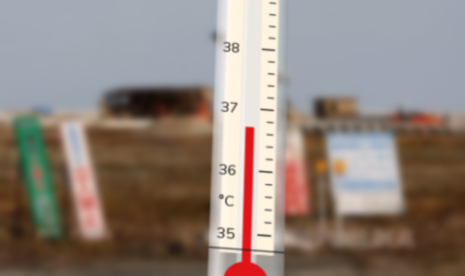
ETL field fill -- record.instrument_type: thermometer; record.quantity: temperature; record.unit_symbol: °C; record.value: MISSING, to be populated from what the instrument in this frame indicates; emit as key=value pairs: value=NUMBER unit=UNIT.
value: value=36.7 unit=°C
